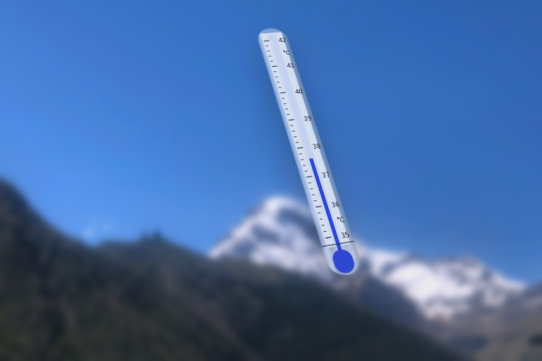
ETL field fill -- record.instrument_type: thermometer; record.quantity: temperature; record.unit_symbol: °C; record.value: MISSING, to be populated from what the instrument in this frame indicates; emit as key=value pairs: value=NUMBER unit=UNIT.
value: value=37.6 unit=°C
